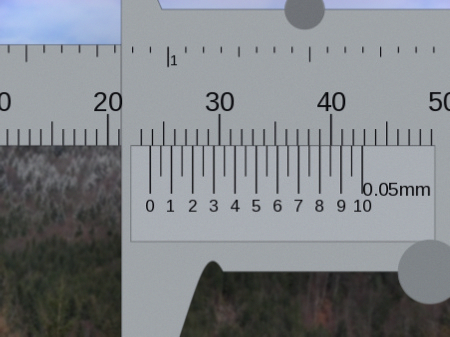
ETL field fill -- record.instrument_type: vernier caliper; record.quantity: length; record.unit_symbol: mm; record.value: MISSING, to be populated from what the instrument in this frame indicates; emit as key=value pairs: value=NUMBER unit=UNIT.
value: value=23.8 unit=mm
